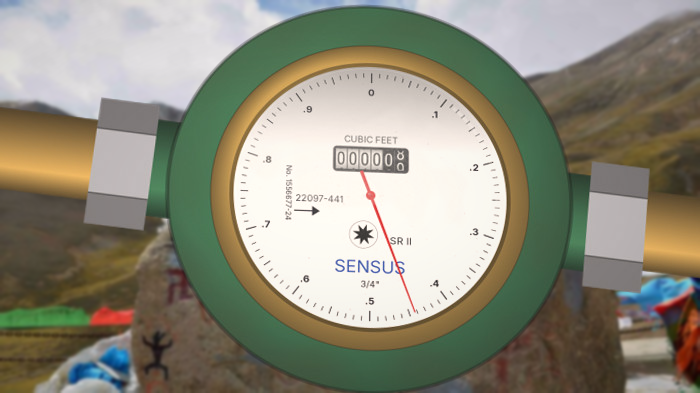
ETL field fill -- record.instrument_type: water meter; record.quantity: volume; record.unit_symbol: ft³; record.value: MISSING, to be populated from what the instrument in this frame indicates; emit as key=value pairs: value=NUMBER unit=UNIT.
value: value=8.44 unit=ft³
